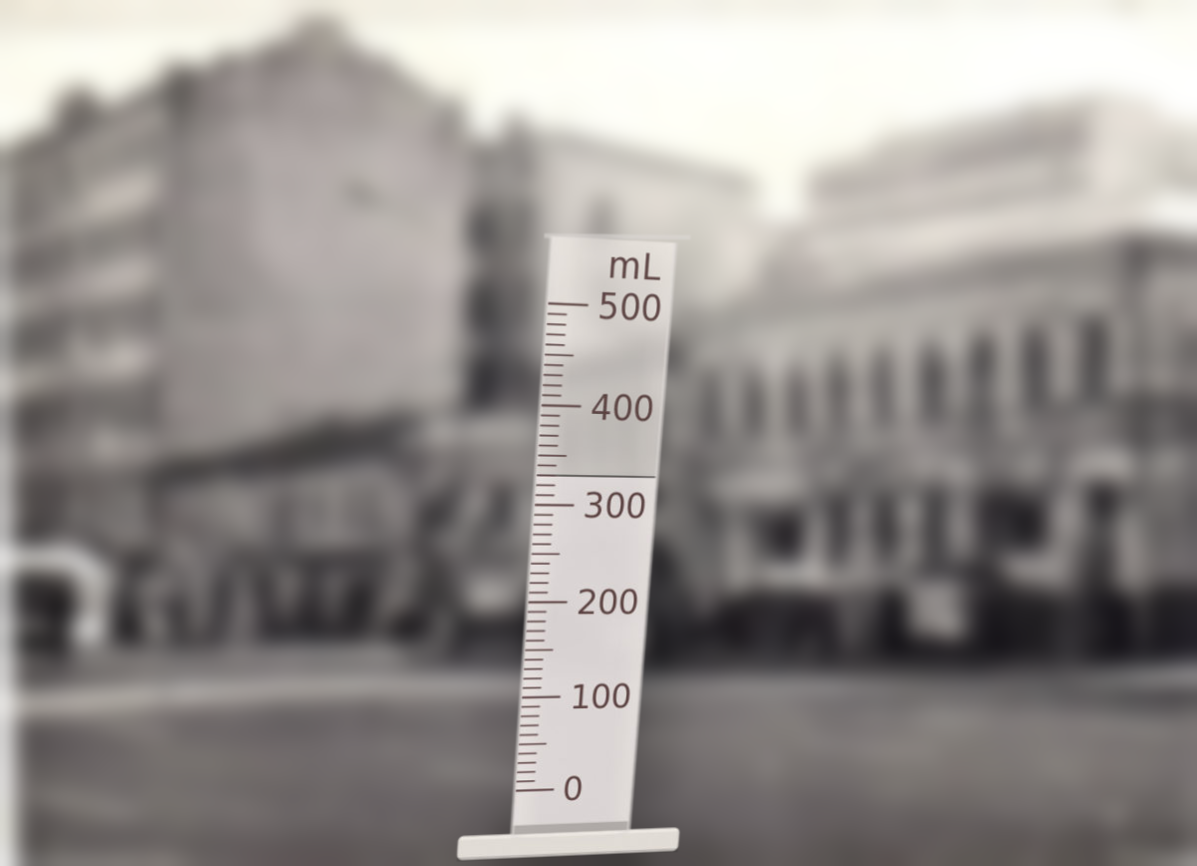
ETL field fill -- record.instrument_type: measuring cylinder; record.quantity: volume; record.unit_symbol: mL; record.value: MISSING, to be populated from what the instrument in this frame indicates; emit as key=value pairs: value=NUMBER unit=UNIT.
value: value=330 unit=mL
